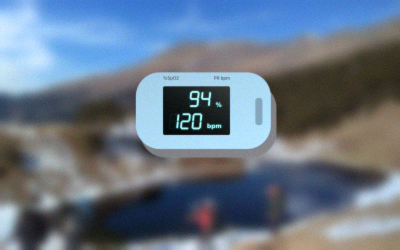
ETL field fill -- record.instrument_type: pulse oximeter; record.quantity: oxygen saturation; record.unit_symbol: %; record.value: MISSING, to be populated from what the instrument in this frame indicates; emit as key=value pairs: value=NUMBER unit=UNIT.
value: value=94 unit=%
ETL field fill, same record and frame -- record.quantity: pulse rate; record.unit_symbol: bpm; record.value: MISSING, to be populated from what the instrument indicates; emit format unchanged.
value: value=120 unit=bpm
